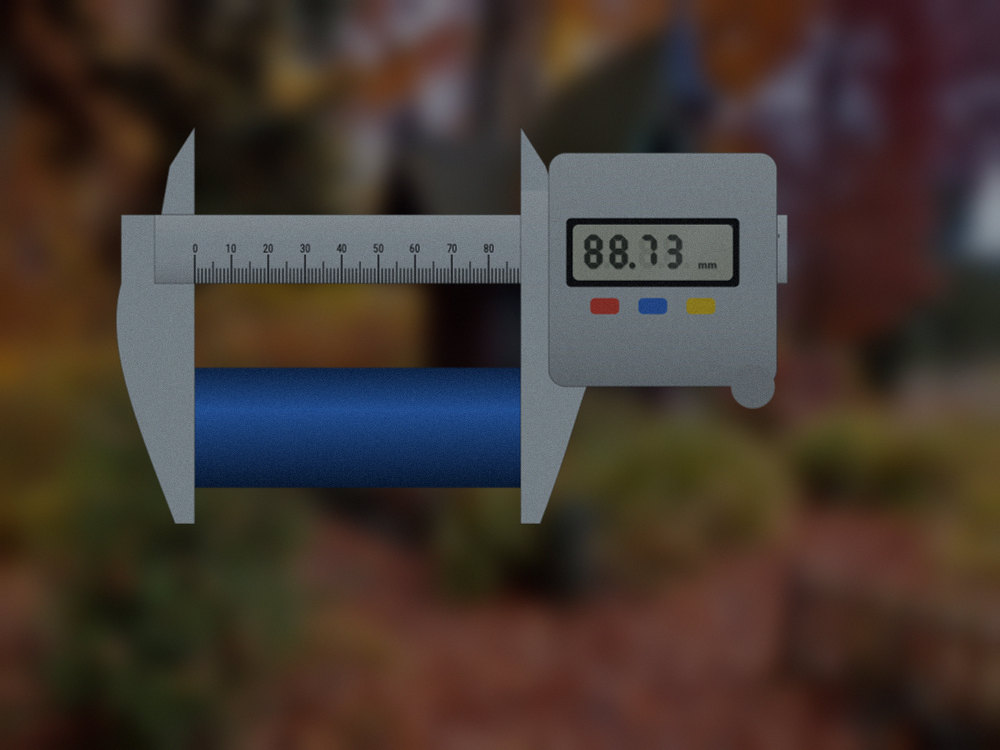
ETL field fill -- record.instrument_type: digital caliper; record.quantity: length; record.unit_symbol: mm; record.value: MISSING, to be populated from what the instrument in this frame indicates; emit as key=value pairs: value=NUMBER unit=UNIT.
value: value=88.73 unit=mm
